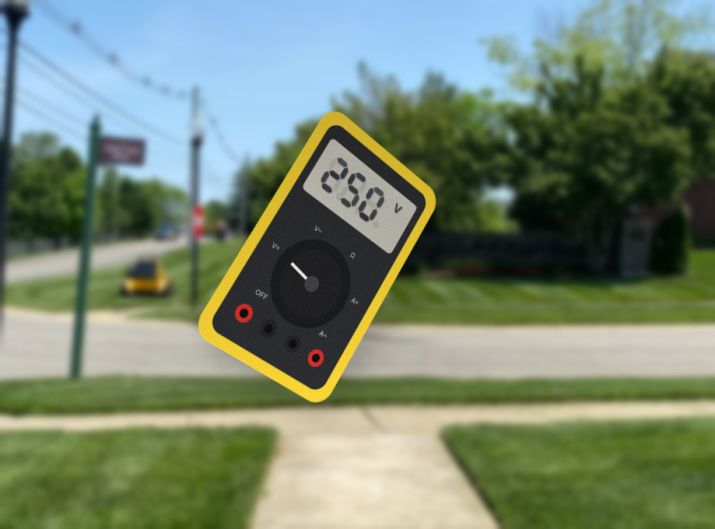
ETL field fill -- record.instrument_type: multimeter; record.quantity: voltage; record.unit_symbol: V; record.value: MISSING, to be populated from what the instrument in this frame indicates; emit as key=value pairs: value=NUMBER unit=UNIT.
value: value=250 unit=V
